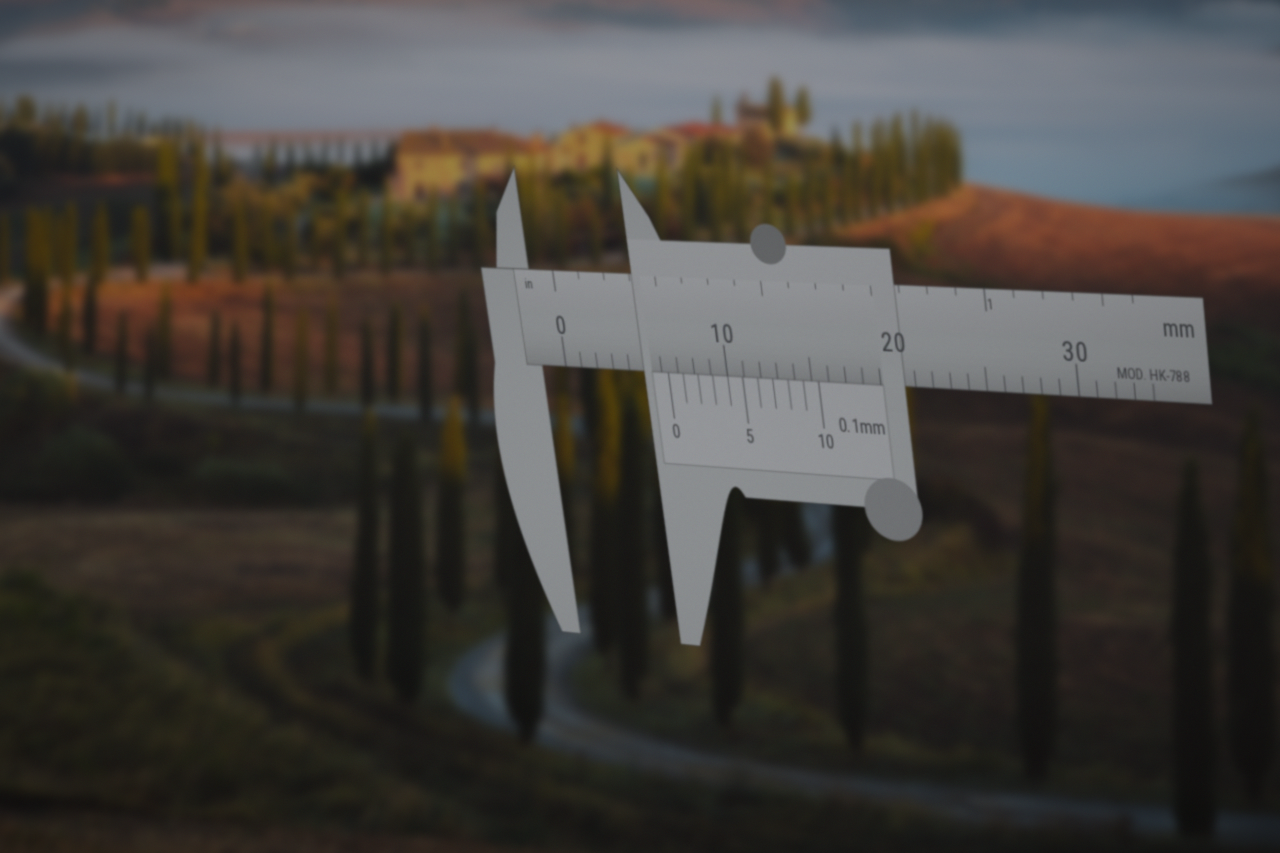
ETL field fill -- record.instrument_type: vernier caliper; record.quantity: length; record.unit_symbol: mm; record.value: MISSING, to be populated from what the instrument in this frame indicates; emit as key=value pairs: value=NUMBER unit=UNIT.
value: value=6.4 unit=mm
